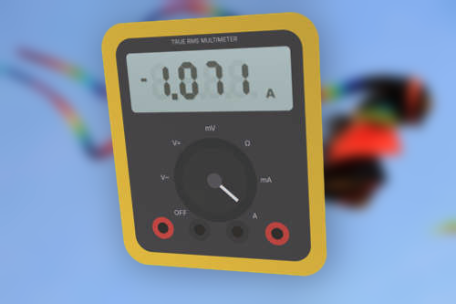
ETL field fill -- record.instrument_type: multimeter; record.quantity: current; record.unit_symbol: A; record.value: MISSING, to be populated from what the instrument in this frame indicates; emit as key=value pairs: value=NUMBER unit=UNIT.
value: value=-1.071 unit=A
